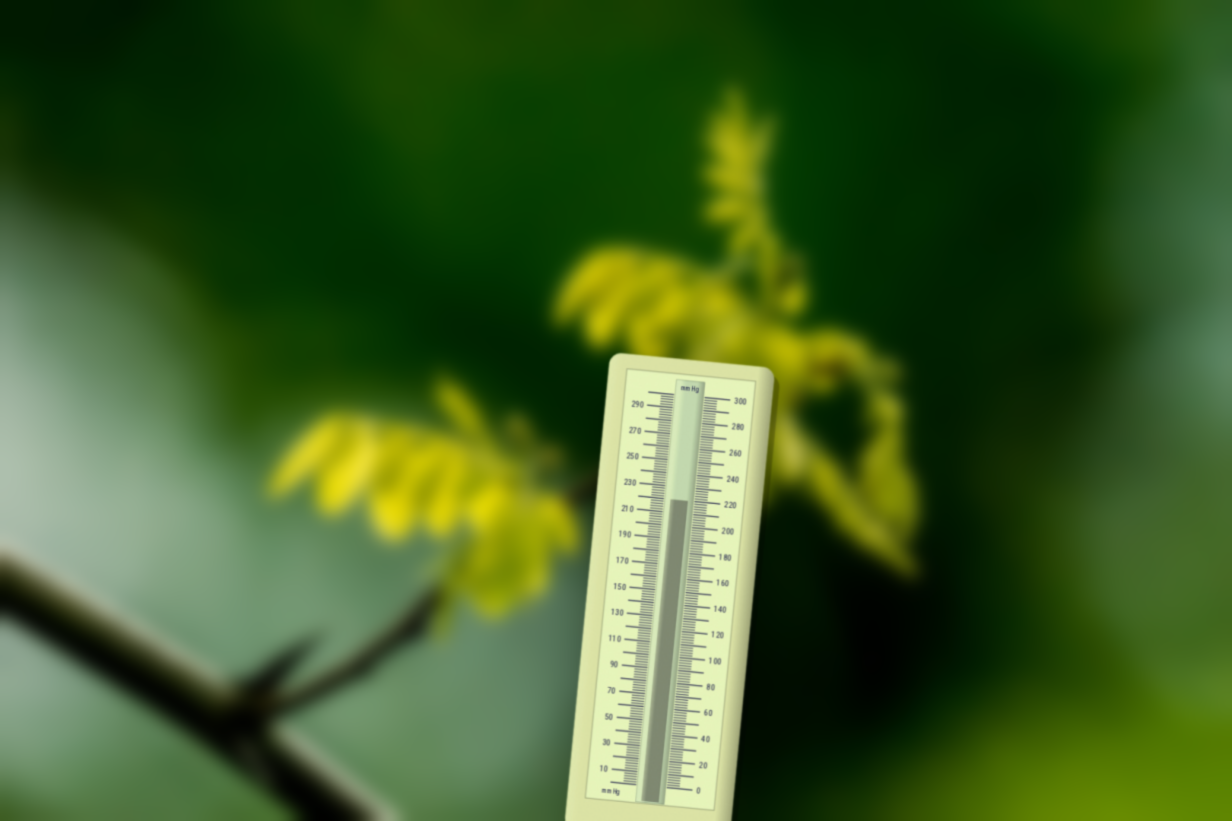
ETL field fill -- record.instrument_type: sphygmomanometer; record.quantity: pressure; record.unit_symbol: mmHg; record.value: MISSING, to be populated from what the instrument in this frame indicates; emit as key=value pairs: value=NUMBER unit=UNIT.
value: value=220 unit=mmHg
